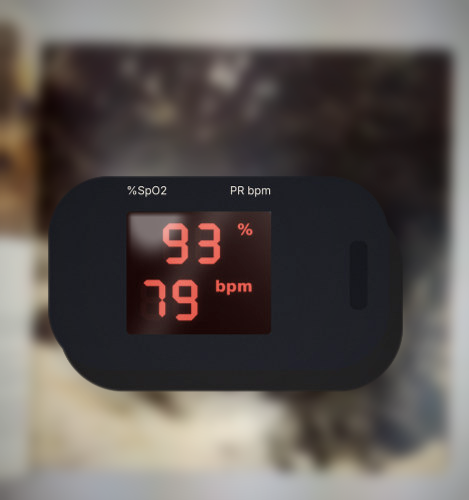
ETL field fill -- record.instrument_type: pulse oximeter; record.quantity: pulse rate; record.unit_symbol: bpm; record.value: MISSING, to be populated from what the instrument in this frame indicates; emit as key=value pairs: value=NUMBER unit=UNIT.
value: value=79 unit=bpm
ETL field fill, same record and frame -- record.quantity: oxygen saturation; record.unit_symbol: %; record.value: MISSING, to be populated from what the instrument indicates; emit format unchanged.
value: value=93 unit=%
